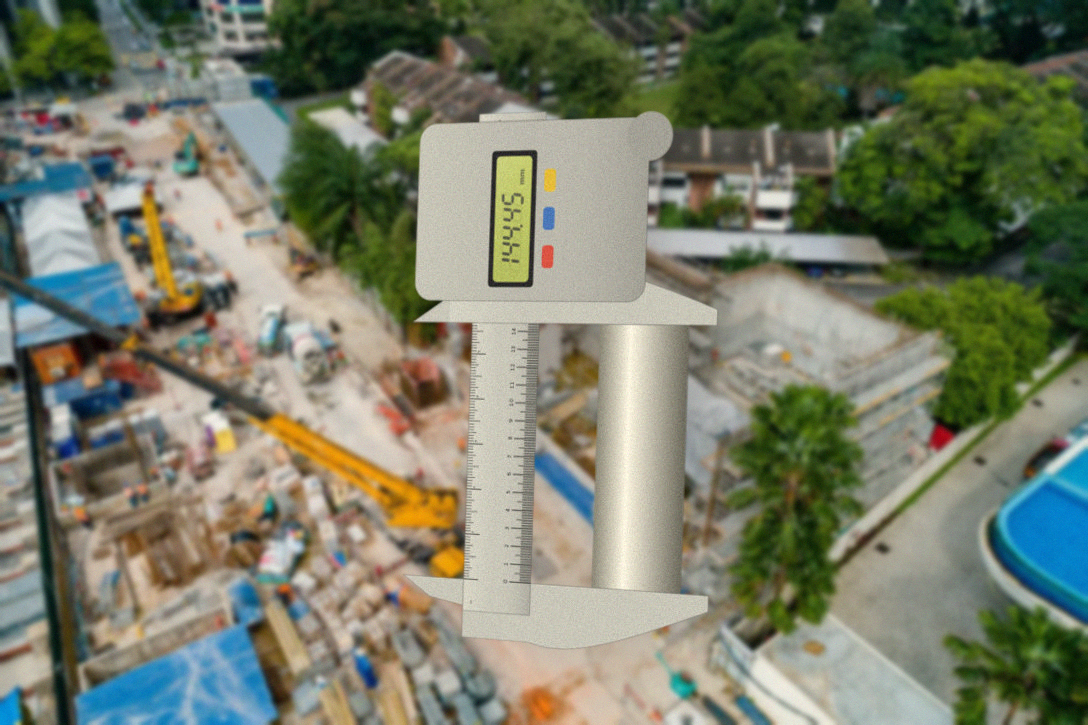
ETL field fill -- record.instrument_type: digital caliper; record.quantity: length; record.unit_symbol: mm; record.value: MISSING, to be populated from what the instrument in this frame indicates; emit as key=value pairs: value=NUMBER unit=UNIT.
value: value=144.45 unit=mm
